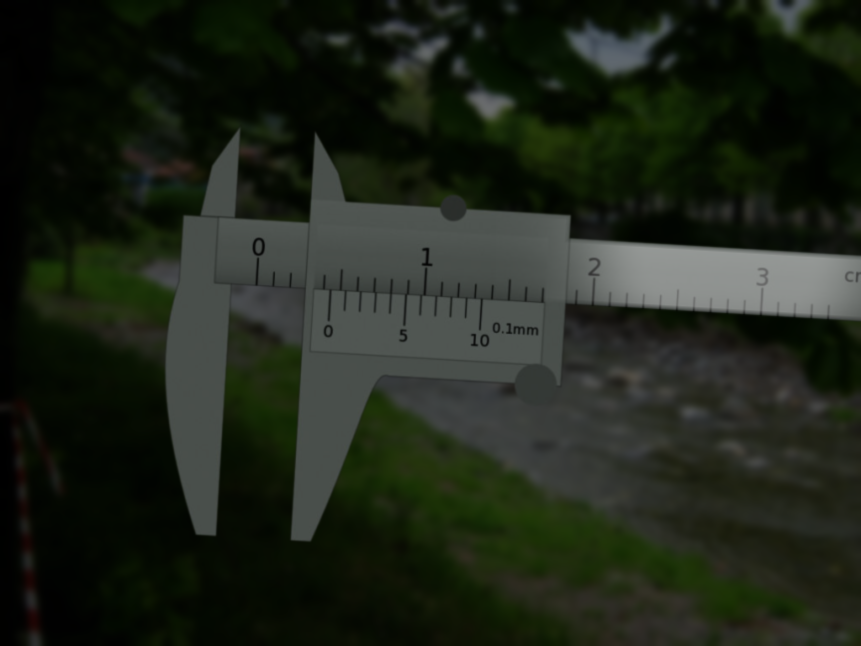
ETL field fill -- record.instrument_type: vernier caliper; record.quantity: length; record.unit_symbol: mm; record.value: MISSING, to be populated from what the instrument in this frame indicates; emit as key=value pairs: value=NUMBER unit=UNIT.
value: value=4.4 unit=mm
